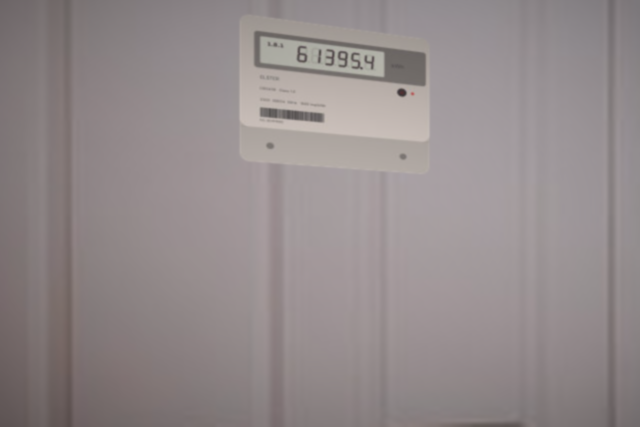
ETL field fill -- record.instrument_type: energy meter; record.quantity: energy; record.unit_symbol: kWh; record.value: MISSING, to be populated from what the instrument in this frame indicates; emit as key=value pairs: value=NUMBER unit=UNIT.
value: value=61395.4 unit=kWh
